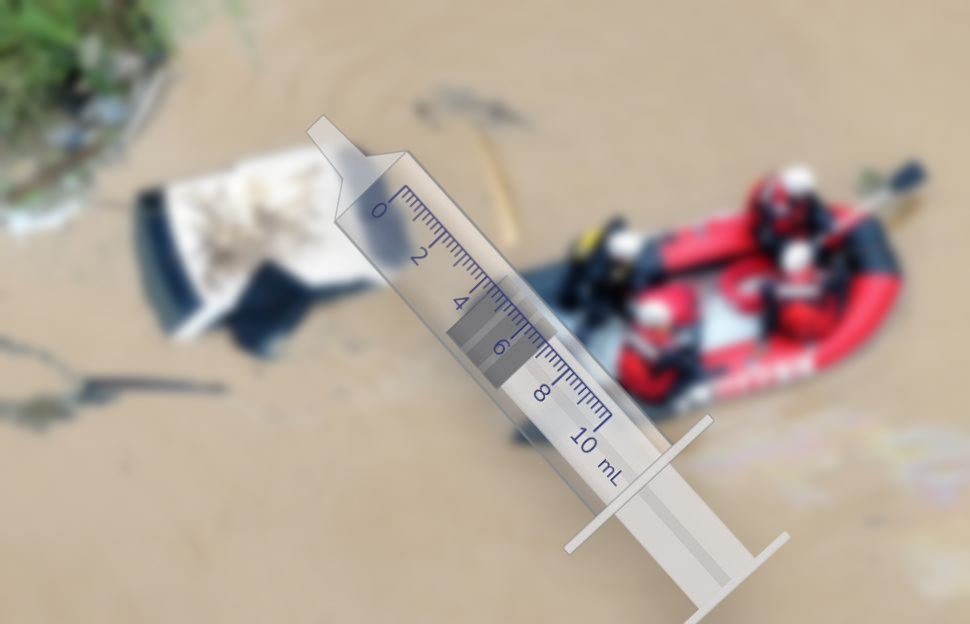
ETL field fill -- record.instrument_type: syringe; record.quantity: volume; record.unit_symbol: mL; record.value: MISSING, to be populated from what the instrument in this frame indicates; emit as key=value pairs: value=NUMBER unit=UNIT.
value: value=4.4 unit=mL
